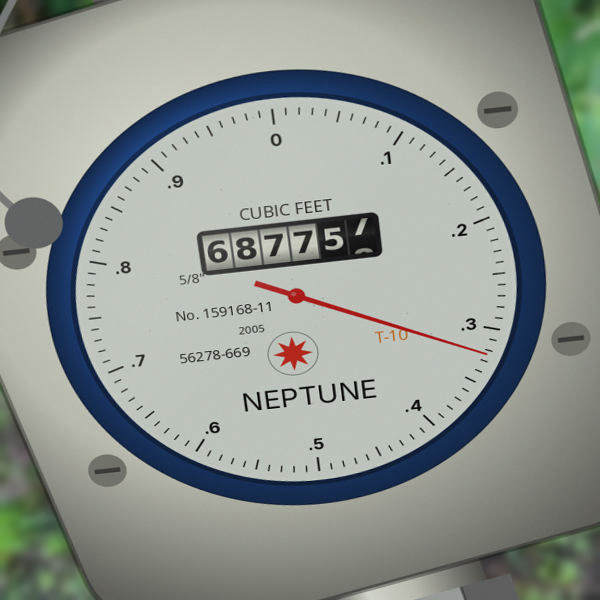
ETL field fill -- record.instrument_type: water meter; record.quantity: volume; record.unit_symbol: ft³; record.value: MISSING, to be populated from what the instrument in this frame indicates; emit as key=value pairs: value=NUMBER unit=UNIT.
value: value=687757.32 unit=ft³
